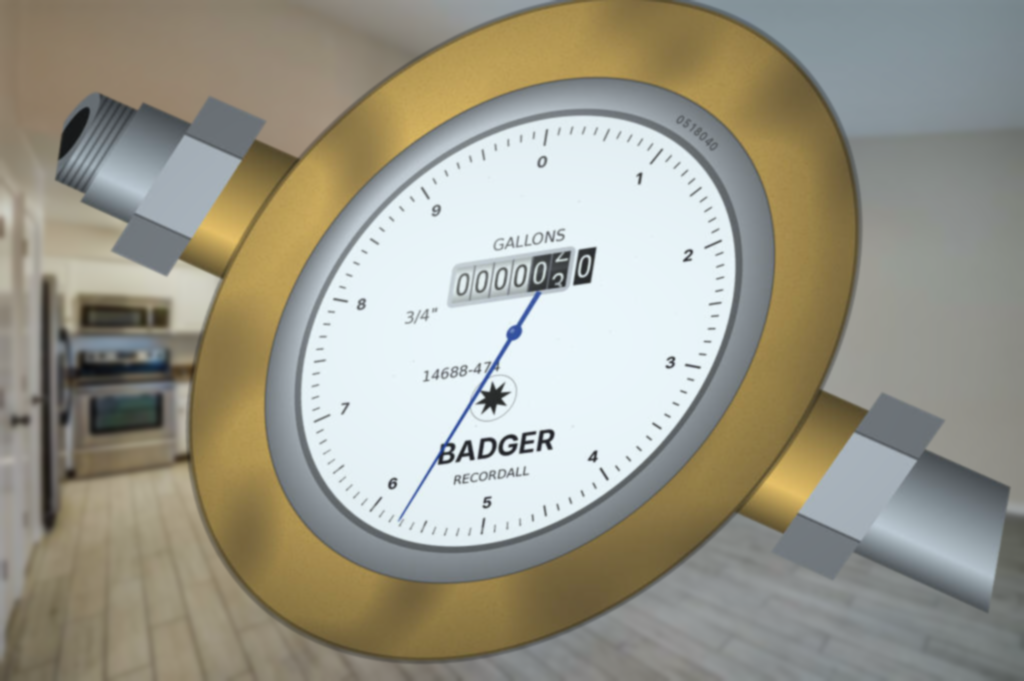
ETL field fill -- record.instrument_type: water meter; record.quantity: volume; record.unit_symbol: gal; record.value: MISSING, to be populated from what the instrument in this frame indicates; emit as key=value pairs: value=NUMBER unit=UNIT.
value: value=25.7 unit=gal
